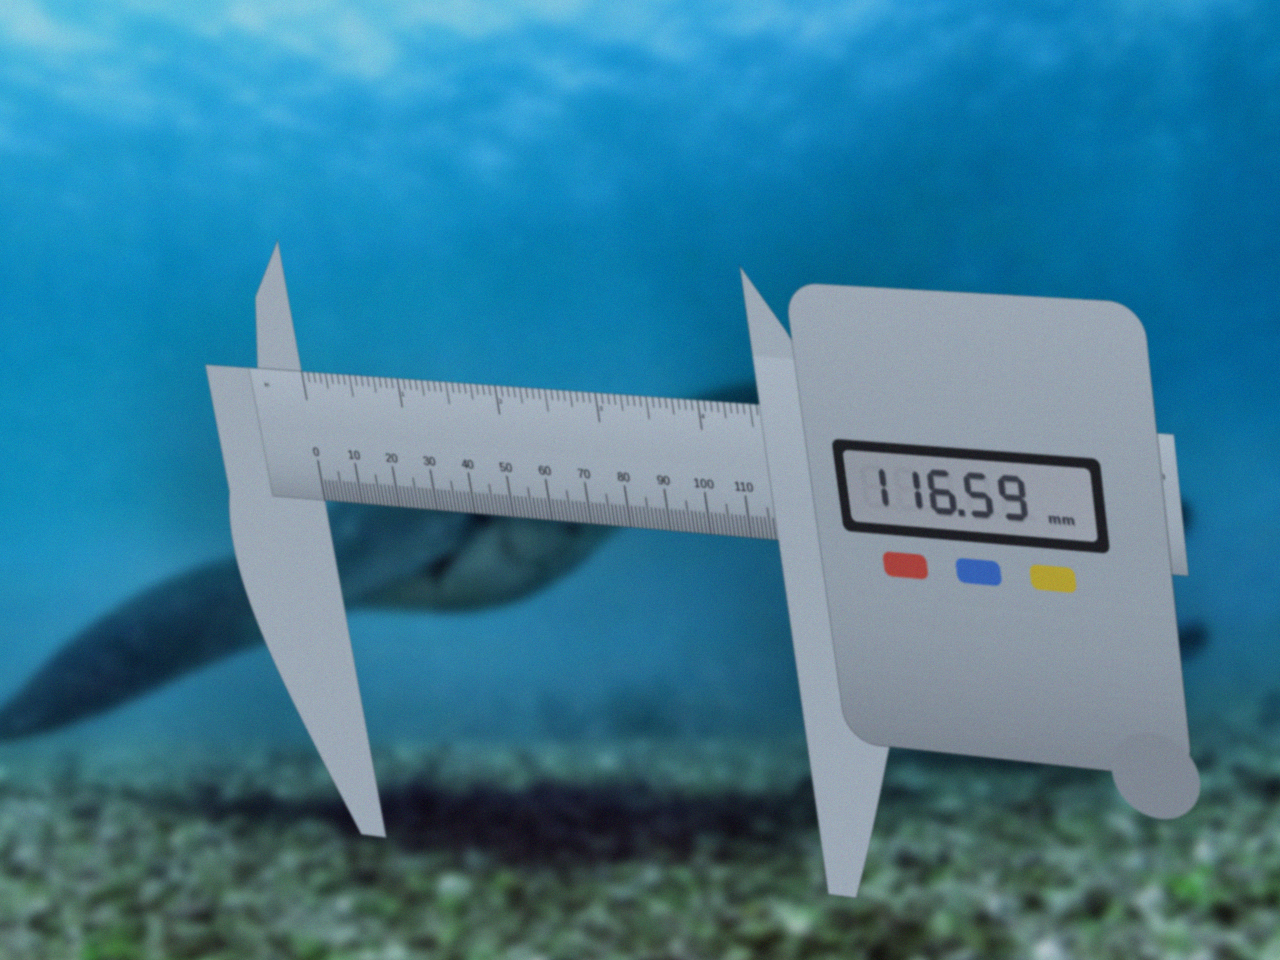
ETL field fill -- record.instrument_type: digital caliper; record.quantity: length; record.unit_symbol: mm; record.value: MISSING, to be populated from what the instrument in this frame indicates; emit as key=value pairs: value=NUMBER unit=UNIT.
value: value=116.59 unit=mm
